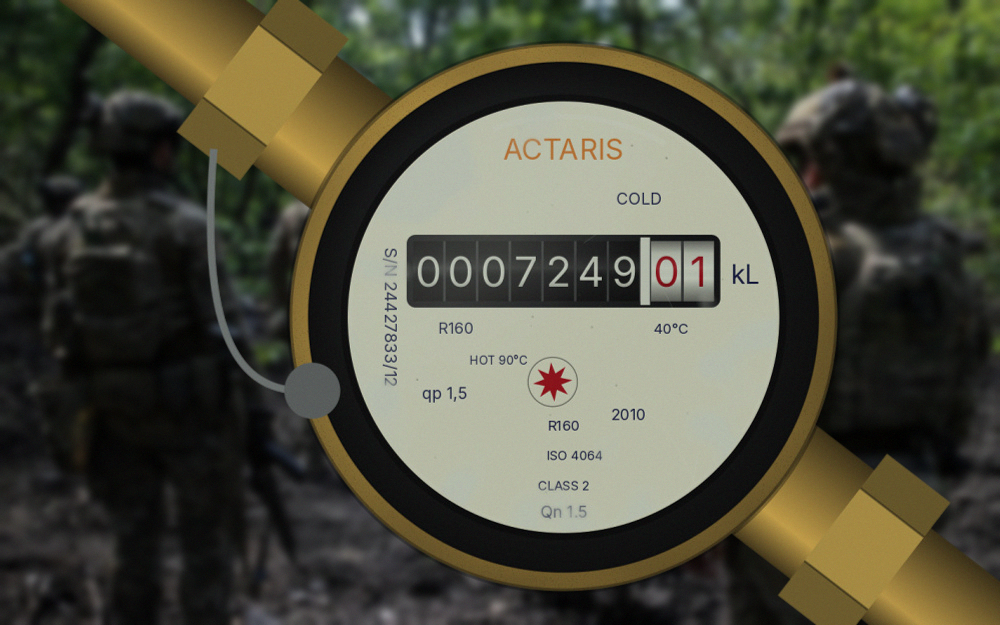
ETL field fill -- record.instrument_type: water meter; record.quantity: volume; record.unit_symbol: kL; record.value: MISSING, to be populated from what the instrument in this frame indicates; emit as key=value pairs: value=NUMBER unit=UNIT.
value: value=7249.01 unit=kL
